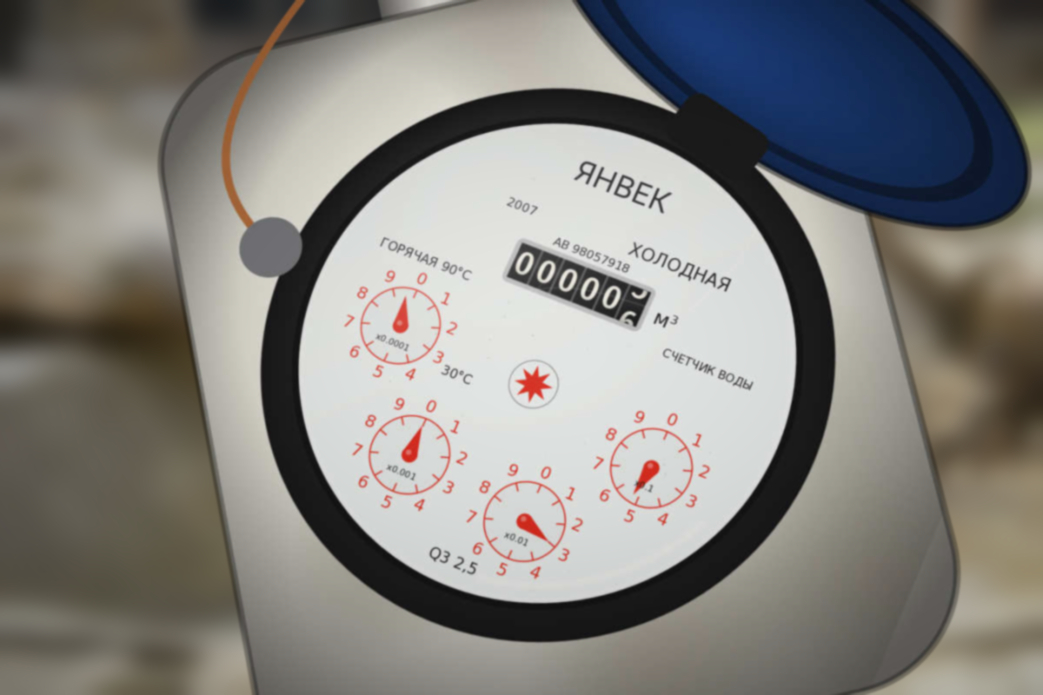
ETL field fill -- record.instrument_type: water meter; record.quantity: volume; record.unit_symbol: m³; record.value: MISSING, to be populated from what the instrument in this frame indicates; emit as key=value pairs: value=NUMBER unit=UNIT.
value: value=5.5299 unit=m³
